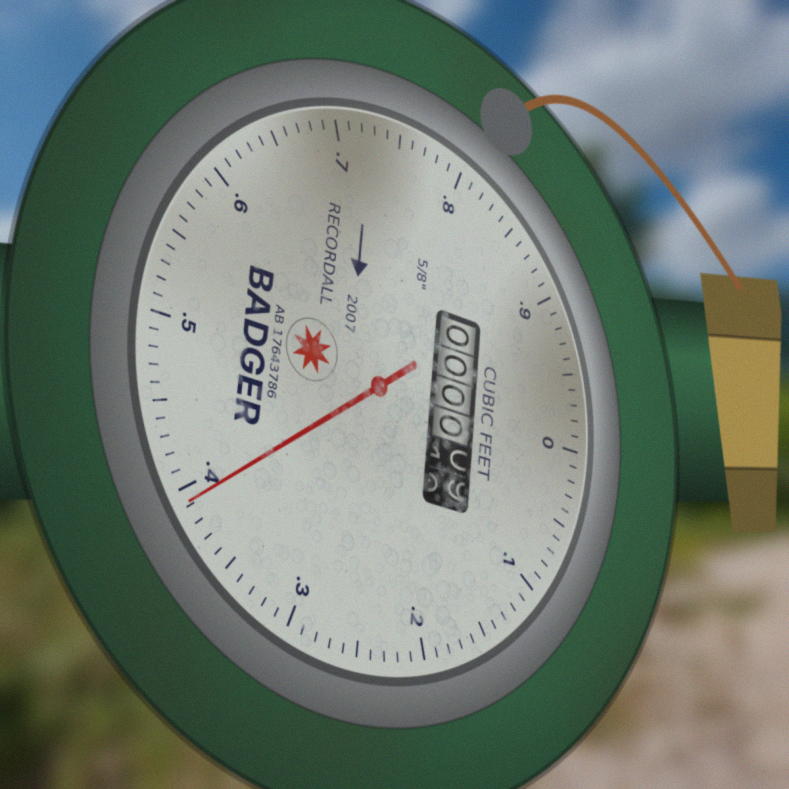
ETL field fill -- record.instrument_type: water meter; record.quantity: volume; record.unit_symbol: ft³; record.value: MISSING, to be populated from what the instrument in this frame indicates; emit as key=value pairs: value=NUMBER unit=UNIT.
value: value=9.39 unit=ft³
